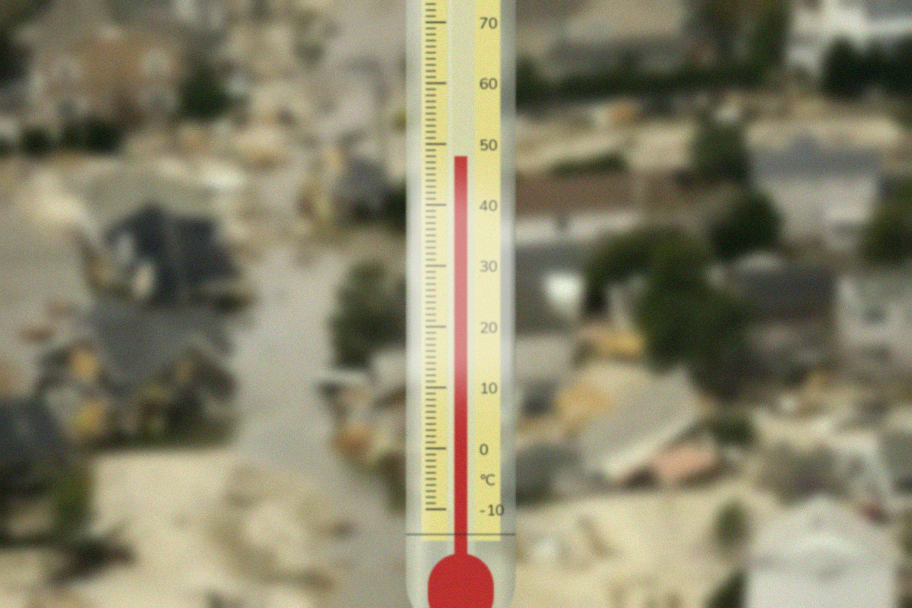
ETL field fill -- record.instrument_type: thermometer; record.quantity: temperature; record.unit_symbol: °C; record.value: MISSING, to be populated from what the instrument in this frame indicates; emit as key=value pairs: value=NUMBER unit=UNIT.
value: value=48 unit=°C
